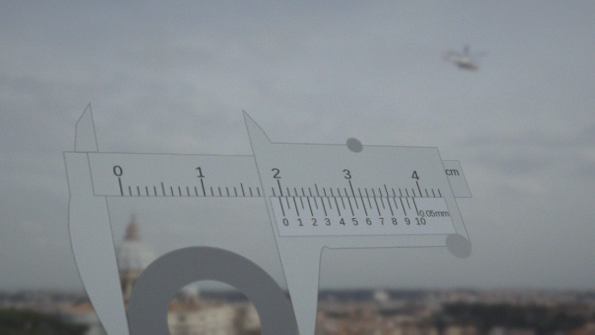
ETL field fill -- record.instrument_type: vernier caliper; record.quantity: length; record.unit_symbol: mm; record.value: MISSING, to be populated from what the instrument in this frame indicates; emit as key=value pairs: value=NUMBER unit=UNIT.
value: value=19.6 unit=mm
